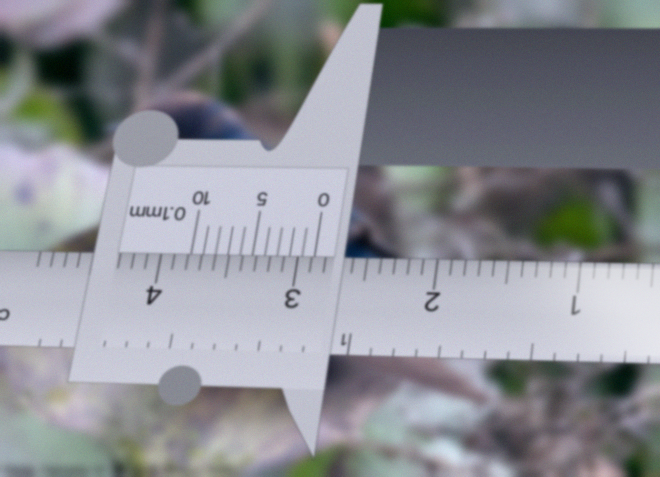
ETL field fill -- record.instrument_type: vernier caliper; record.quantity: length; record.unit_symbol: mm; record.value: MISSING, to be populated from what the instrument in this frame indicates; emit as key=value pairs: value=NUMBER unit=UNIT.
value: value=28.8 unit=mm
